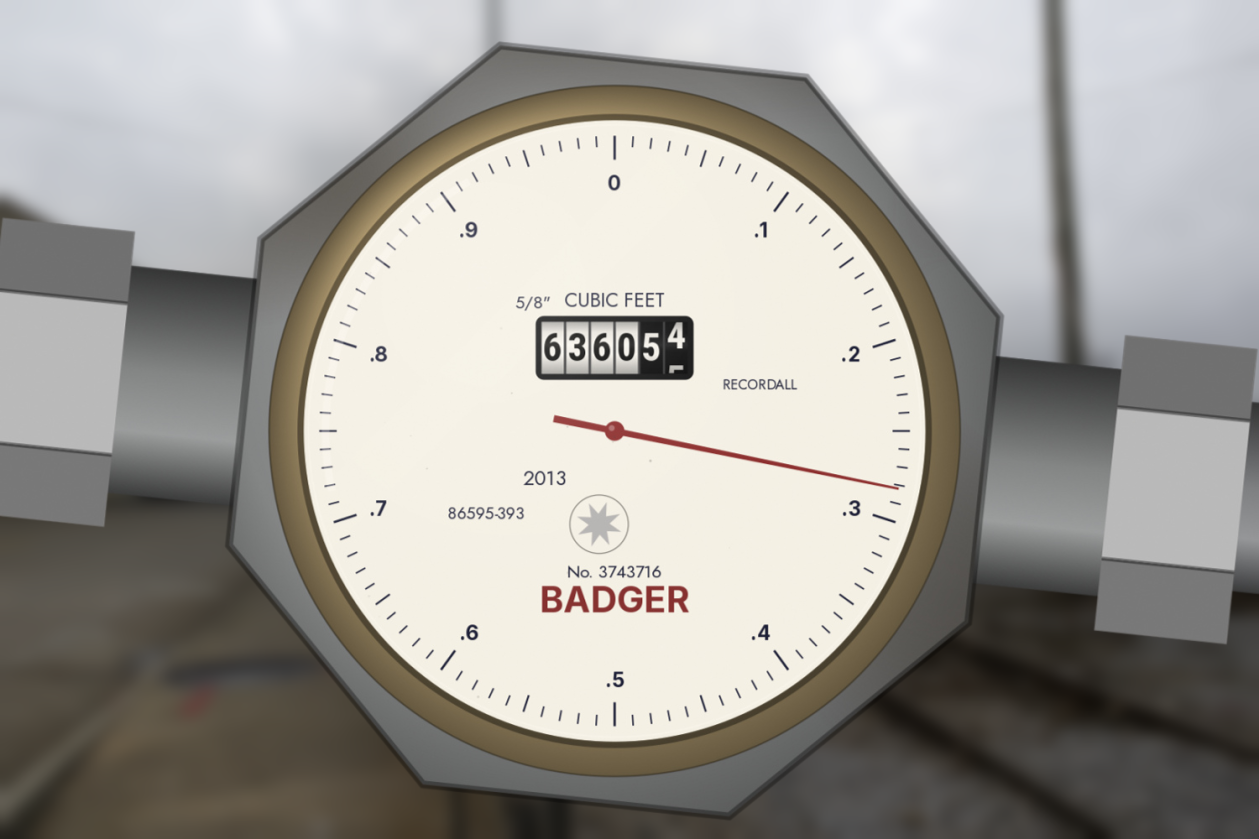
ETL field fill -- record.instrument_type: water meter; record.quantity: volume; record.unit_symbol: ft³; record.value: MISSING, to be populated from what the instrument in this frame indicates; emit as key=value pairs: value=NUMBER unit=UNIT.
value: value=636054.28 unit=ft³
